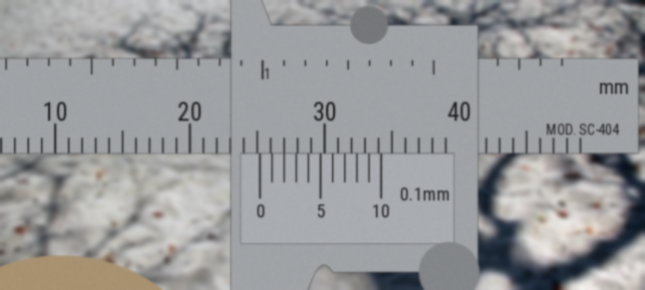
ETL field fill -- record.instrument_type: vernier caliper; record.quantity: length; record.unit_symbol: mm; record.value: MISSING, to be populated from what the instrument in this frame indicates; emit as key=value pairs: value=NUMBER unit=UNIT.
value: value=25.2 unit=mm
